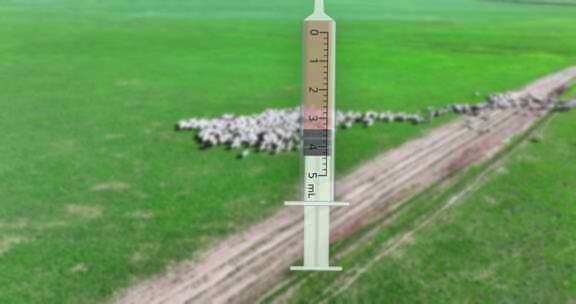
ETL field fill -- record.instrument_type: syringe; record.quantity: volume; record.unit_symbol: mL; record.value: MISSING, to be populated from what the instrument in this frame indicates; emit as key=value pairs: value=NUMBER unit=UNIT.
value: value=3.4 unit=mL
